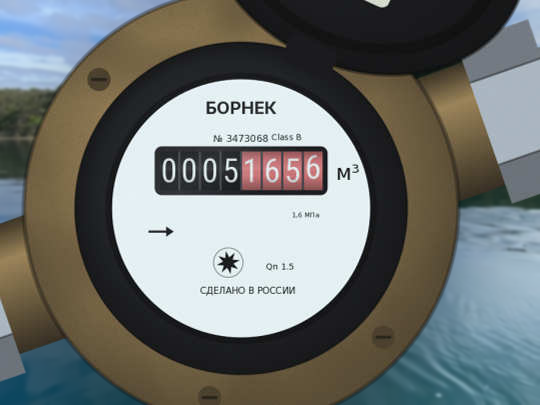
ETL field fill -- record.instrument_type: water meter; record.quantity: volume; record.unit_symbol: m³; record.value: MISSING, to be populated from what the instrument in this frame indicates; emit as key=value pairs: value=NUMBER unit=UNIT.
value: value=5.1656 unit=m³
